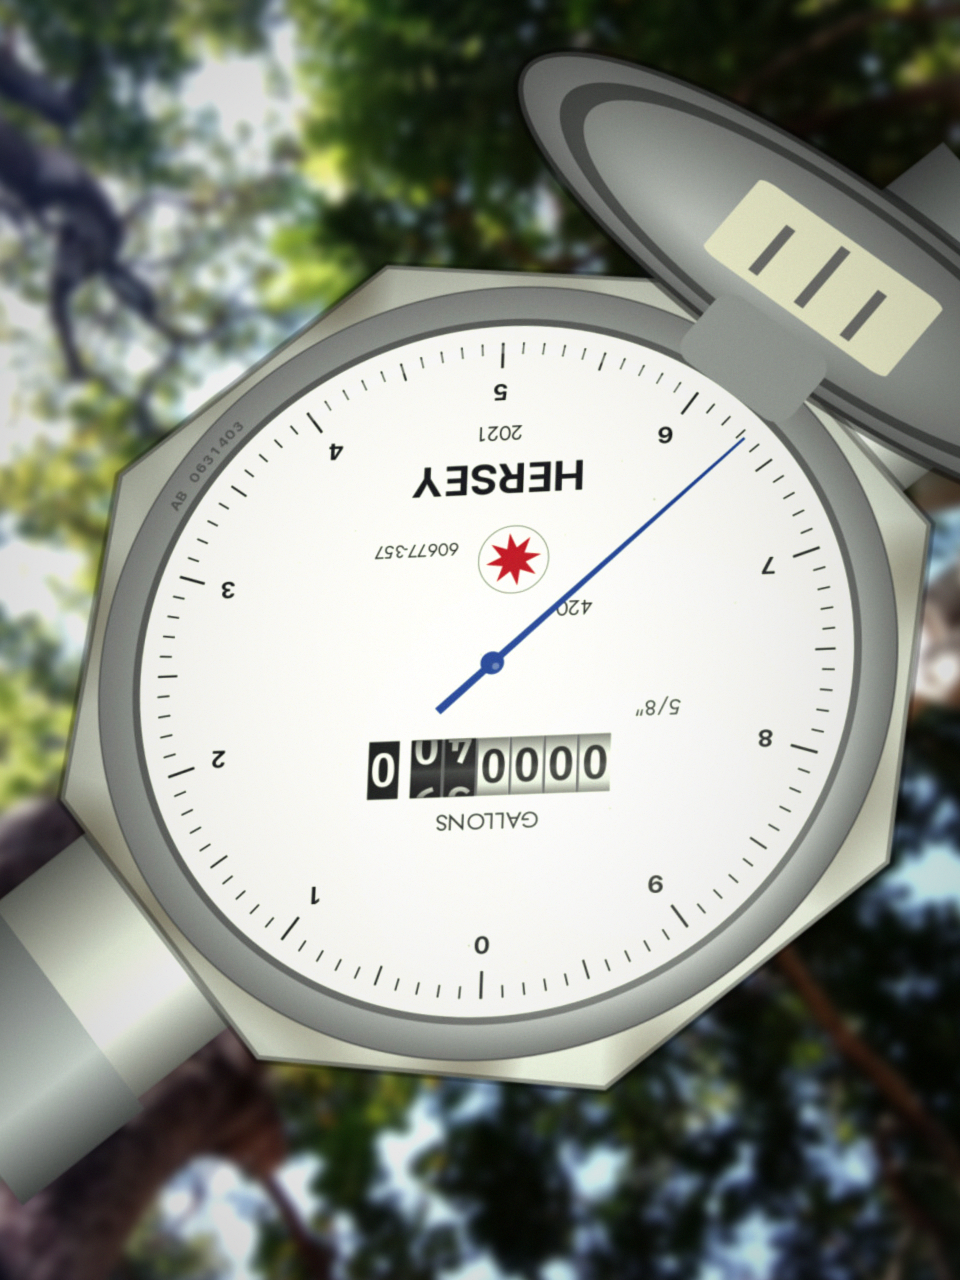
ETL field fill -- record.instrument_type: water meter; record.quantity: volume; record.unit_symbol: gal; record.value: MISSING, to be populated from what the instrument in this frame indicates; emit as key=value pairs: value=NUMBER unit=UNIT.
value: value=396.3 unit=gal
